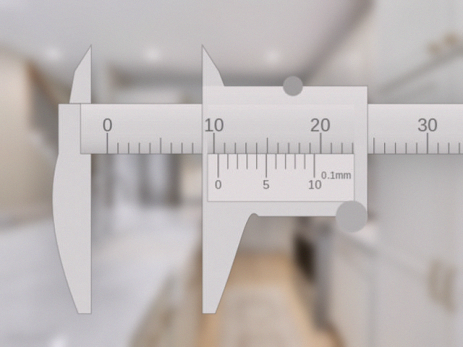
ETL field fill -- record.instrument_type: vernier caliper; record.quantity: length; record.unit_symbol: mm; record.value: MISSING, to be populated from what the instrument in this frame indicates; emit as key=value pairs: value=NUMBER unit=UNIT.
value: value=10.4 unit=mm
